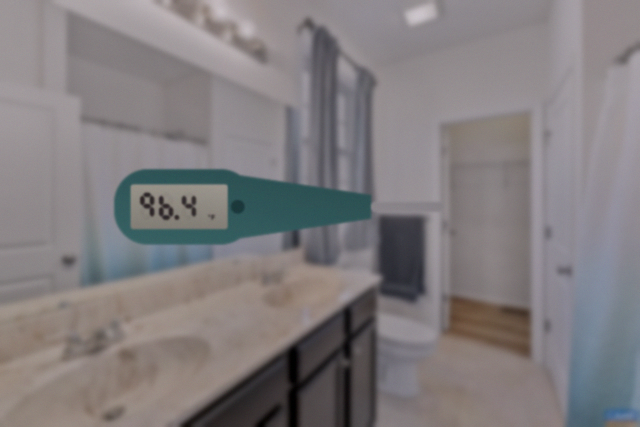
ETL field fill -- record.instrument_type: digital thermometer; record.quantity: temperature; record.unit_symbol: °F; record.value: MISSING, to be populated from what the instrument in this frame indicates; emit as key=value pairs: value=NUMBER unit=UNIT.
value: value=96.4 unit=°F
